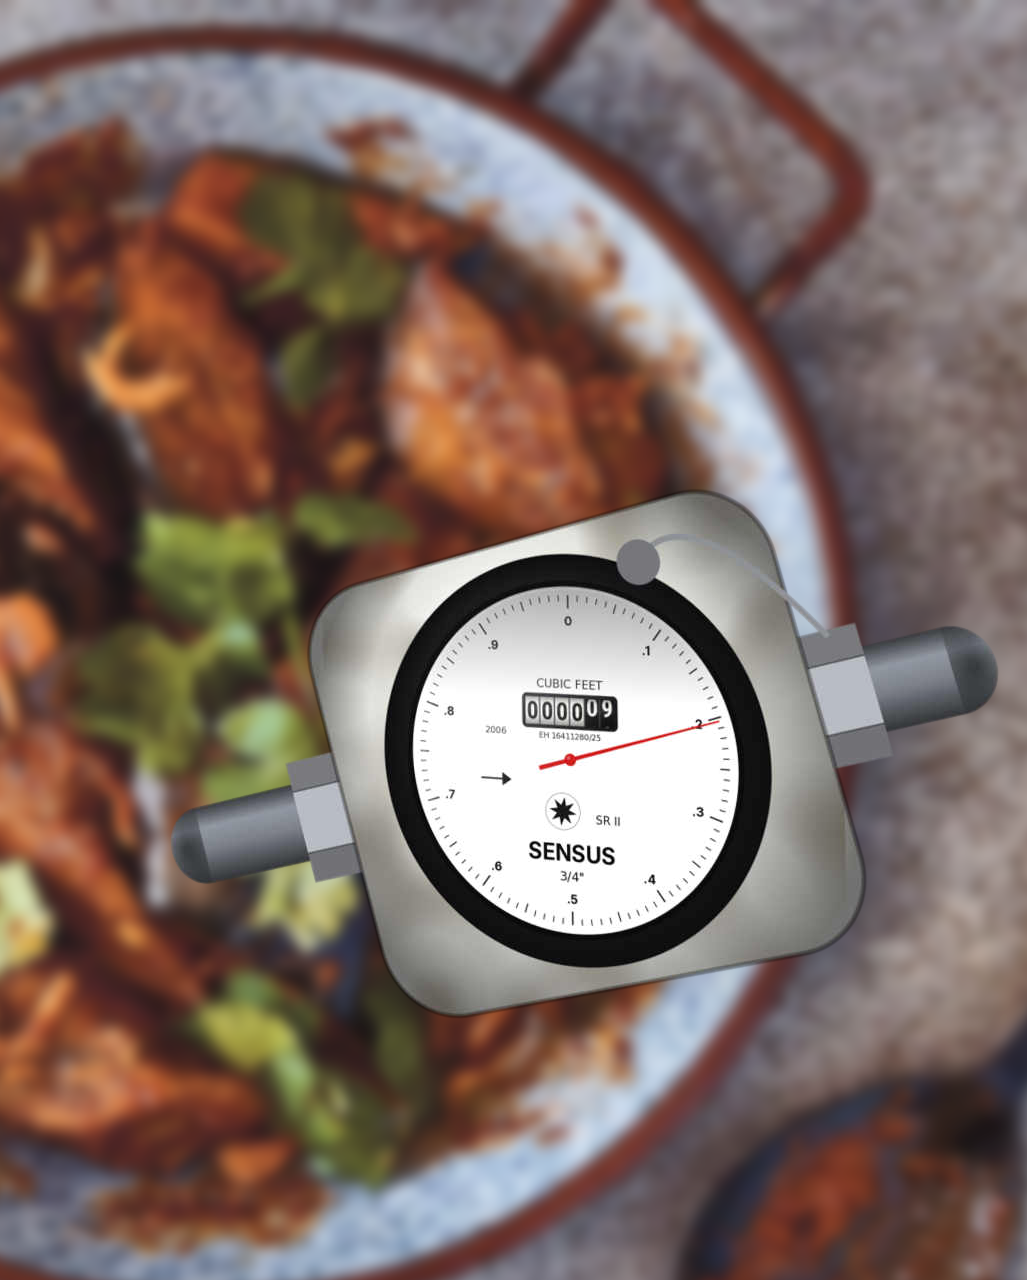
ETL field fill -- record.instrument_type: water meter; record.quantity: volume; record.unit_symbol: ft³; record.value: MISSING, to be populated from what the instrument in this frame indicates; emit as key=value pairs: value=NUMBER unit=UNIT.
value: value=9.20 unit=ft³
